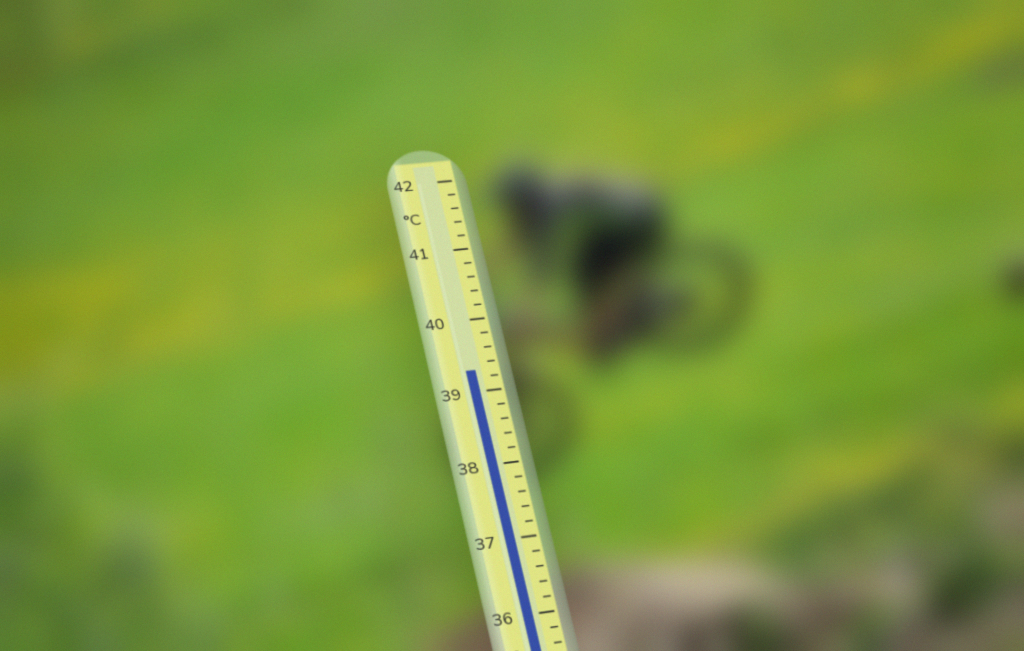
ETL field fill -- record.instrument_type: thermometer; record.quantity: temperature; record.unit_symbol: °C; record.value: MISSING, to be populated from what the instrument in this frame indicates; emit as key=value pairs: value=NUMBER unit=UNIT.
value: value=39.3 unit=°C
